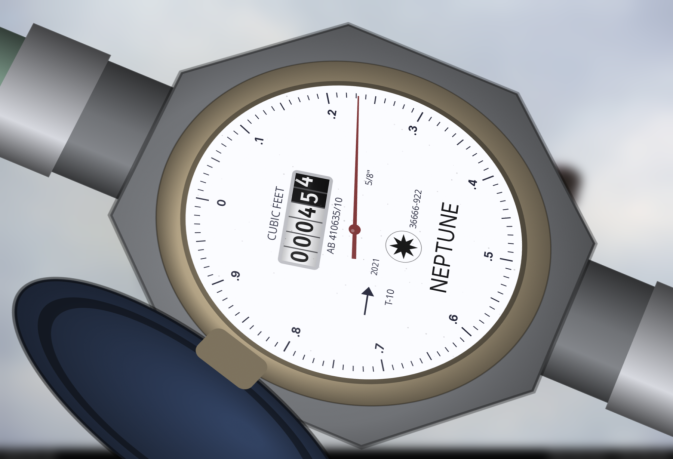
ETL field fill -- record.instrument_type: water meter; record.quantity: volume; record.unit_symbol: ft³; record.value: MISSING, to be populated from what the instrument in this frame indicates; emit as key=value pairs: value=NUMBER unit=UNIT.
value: value=454.23 unit=ft³
